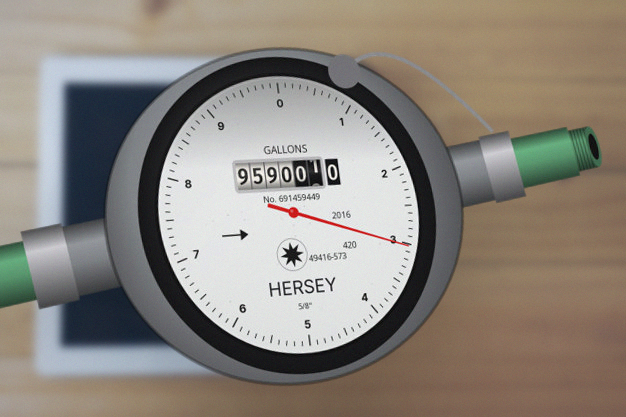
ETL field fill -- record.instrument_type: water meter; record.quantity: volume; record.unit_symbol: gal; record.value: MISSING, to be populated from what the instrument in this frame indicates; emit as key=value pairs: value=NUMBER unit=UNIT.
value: value=9590013.0 unit=gal
